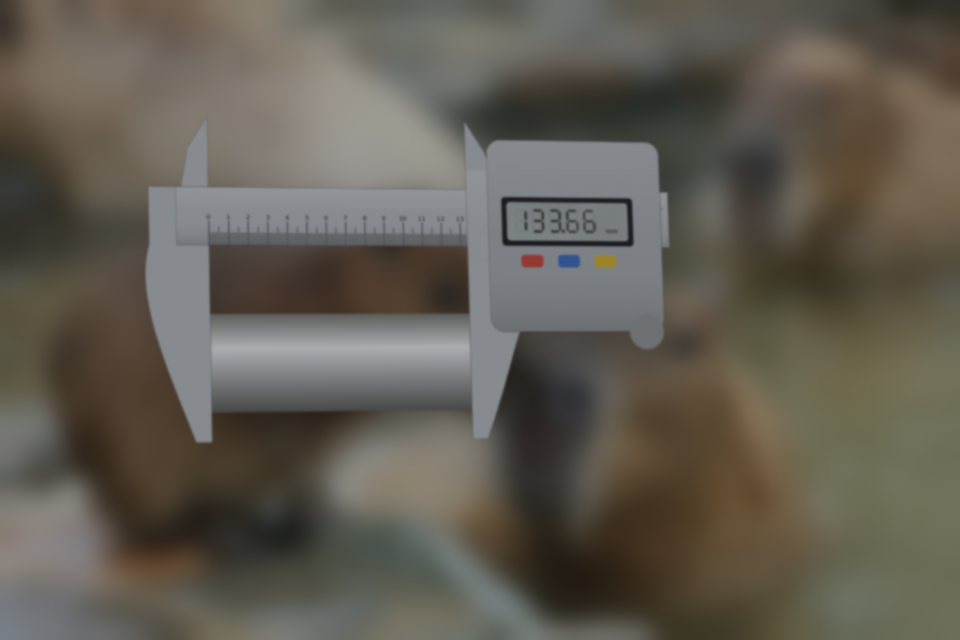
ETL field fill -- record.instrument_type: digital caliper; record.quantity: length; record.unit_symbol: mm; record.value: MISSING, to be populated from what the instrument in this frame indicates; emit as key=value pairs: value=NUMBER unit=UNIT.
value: value=133.66 unit=mm
